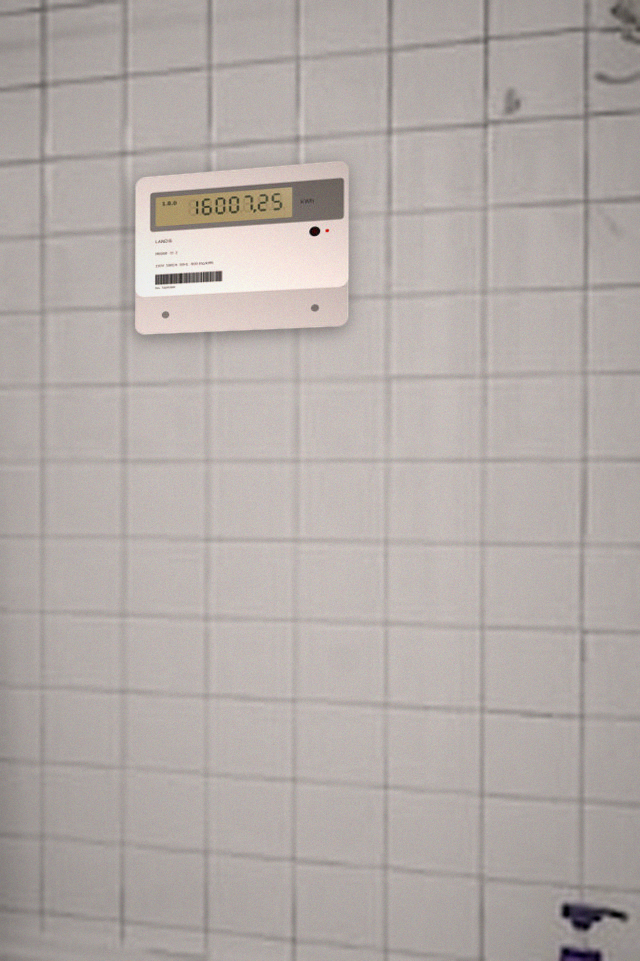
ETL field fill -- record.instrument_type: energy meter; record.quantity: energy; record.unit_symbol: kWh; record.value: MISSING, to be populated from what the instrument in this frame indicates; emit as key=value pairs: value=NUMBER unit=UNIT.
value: value=16007.25 unit=kWh
